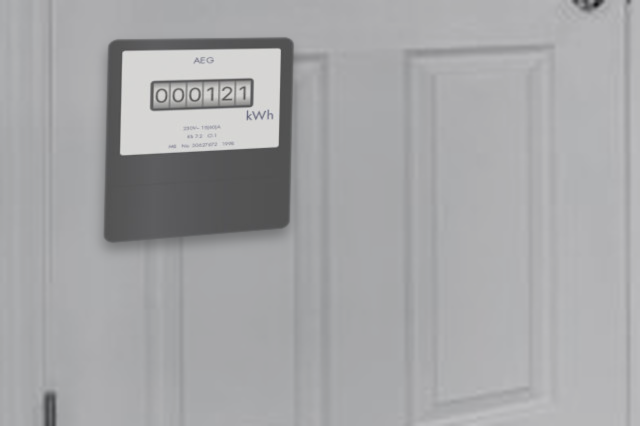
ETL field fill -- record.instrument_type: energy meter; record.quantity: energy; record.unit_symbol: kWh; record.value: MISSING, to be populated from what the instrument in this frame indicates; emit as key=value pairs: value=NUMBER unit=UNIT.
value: value=121 unit=kWh
